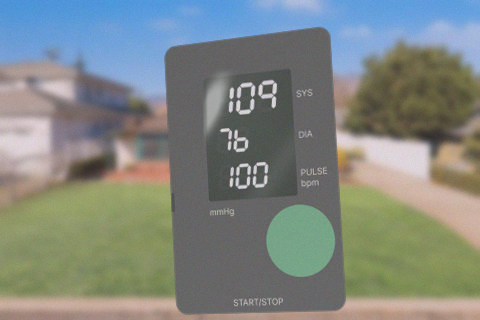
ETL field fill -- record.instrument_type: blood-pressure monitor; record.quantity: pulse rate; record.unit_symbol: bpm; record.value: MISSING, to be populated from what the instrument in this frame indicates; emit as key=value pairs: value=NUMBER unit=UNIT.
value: value=100 unit=bpm
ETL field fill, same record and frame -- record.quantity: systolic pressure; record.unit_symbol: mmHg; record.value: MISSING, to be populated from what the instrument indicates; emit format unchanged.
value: value=109 unit=mmHg
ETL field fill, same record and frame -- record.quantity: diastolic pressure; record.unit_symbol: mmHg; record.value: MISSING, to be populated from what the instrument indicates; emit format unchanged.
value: value=76 unit=mmHg
